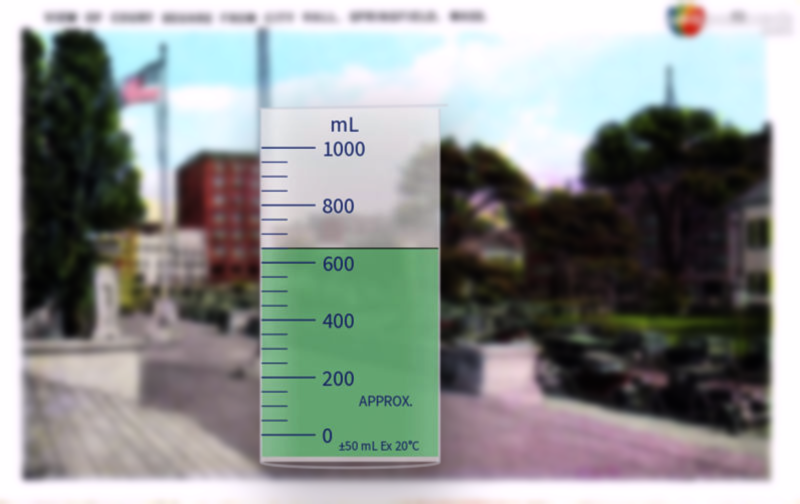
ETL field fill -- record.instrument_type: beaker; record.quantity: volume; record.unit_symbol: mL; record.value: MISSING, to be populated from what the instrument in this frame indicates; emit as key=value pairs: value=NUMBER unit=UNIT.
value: value=650 unit=mL
